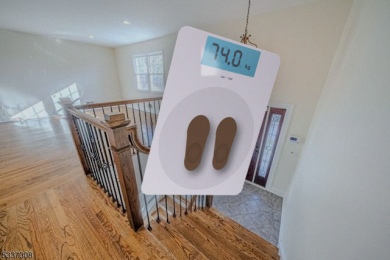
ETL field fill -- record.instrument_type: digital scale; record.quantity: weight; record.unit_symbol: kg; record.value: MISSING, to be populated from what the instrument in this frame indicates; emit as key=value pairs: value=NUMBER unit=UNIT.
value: value=74.0 unit=kg
